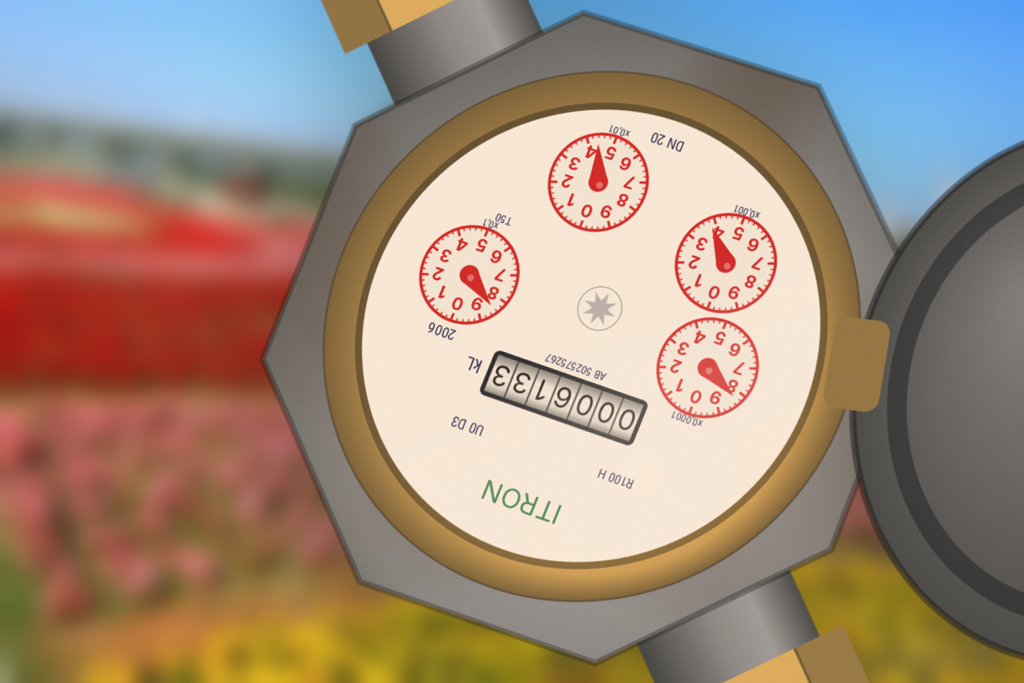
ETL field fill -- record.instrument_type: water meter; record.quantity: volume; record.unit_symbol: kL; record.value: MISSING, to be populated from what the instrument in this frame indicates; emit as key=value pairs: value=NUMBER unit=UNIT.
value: value=6133.8438 unit=kL
